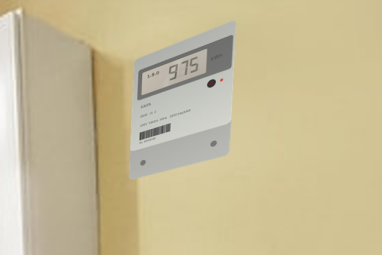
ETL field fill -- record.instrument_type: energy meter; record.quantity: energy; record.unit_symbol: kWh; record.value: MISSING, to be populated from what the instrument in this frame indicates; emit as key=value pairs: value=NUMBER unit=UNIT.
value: value=975 unit=kWh
